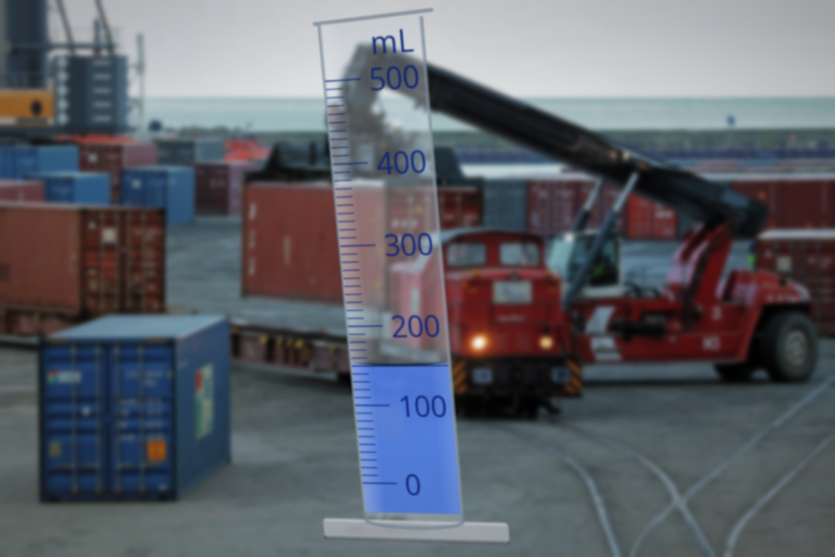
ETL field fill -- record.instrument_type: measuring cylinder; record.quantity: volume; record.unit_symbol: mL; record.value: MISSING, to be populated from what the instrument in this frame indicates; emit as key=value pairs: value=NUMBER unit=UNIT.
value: value=150 unit=mL
